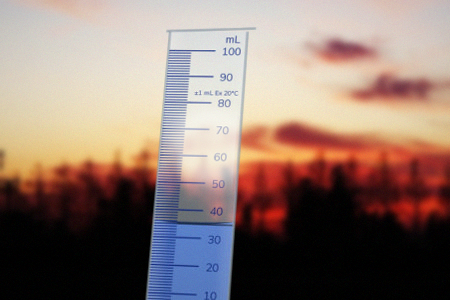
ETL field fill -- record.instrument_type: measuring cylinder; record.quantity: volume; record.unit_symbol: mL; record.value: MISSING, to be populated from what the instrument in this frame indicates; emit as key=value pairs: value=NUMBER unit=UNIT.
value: value=35 unit=mL
